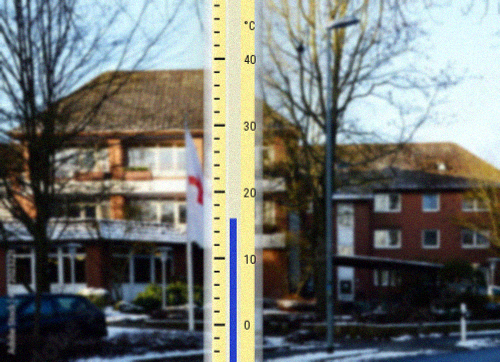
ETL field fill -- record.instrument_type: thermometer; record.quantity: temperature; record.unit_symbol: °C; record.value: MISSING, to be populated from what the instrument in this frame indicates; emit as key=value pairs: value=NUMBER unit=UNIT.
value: value=16 unit=°C
